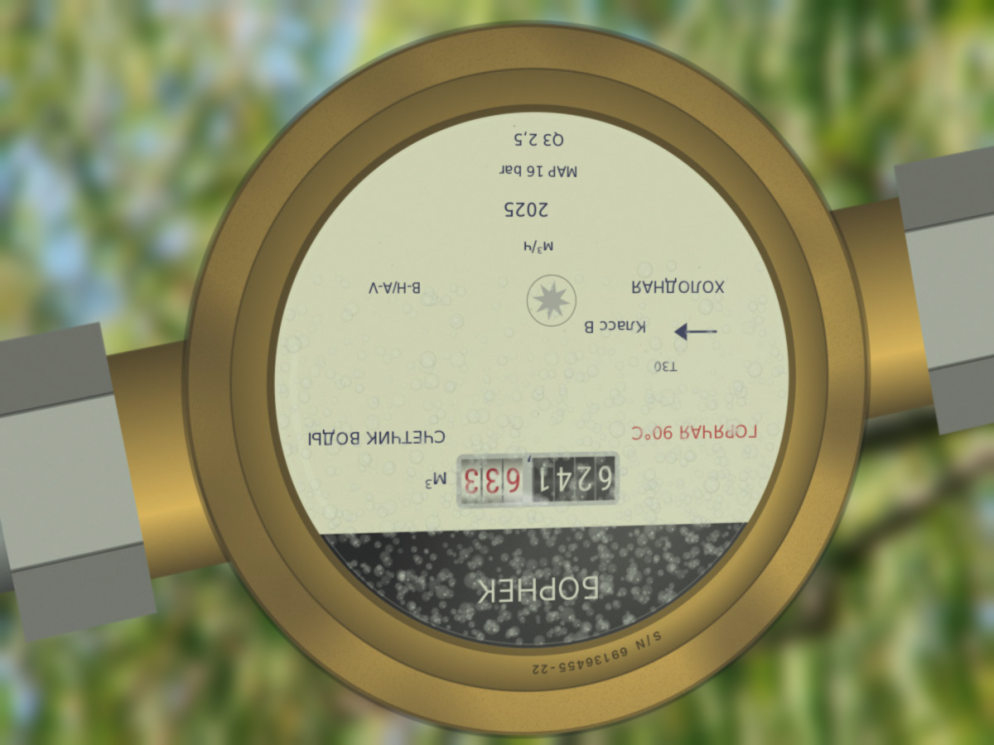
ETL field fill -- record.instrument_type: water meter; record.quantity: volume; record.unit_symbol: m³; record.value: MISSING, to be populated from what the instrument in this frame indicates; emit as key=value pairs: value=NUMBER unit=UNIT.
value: value=6241.633 unit=m³
